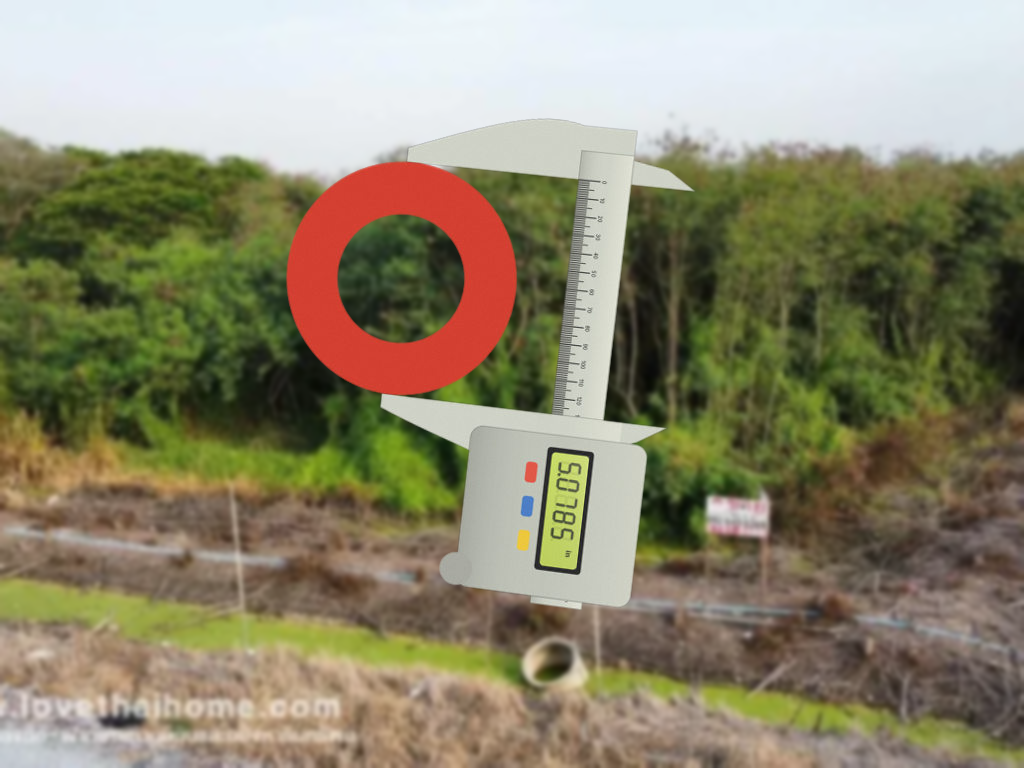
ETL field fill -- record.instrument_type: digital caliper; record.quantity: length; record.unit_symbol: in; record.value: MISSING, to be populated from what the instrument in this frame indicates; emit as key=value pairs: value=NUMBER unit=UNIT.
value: value=5.0785 unit=in
